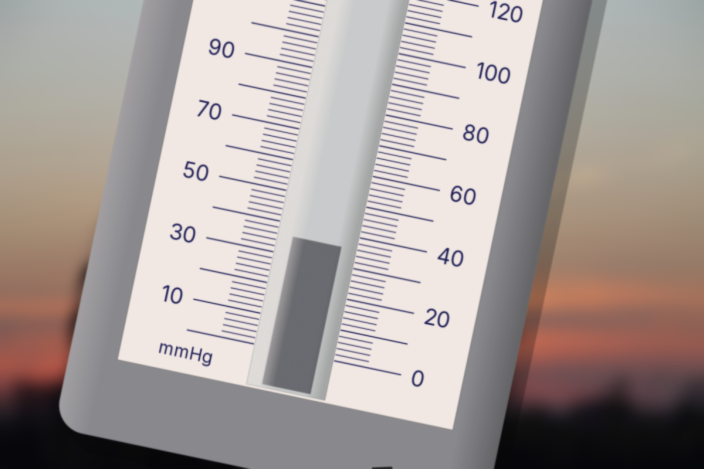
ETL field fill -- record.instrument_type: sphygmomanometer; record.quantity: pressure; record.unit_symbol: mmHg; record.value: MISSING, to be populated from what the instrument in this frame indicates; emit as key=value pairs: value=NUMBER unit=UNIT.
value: value=36 unit=mmHg
